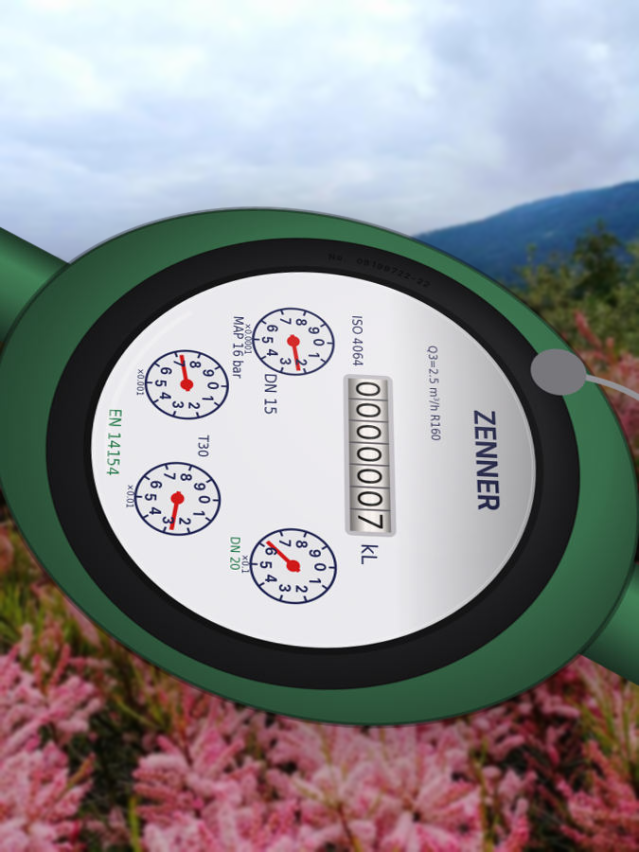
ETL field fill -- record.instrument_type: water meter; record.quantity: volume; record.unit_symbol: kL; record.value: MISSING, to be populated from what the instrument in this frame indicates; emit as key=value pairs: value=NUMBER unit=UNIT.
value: value=7.6272 unit=kL
